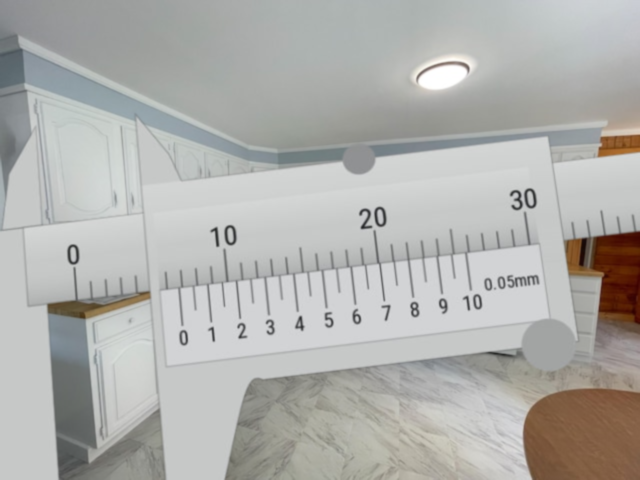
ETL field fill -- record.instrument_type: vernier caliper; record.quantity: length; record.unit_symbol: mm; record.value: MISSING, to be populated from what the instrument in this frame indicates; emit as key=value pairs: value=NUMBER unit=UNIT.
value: value=6.8 unit=mm
